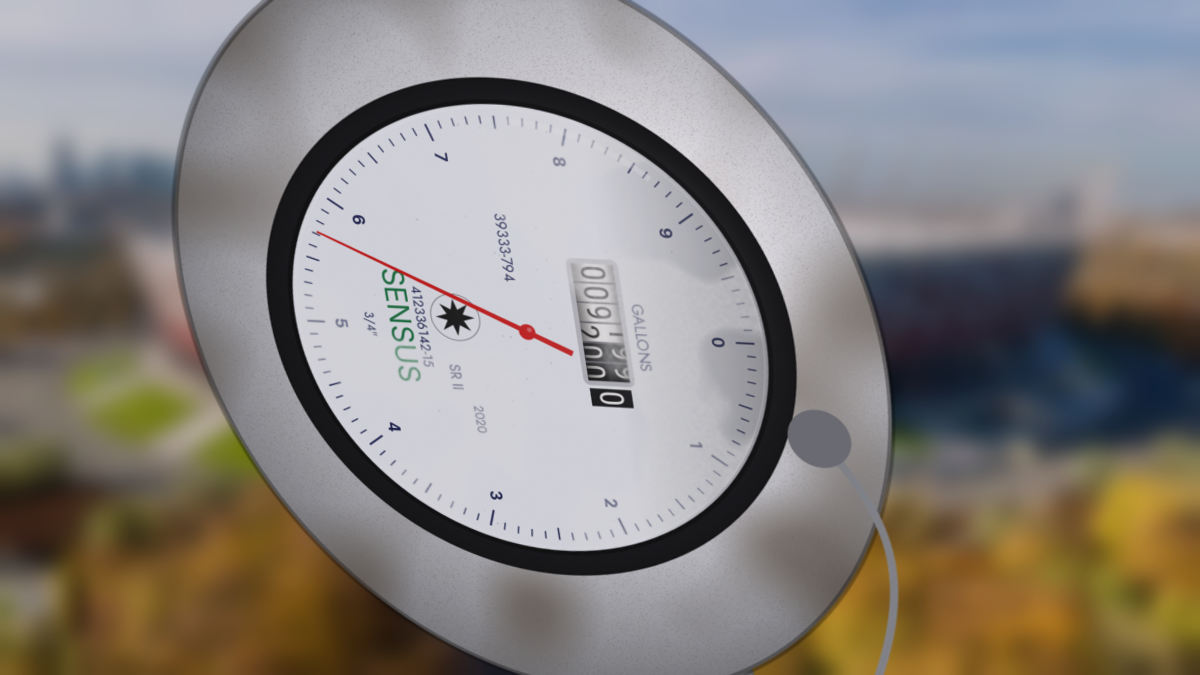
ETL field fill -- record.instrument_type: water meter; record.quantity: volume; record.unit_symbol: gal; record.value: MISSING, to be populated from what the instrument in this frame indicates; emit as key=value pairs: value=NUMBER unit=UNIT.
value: value=91995.7 unit=gal
